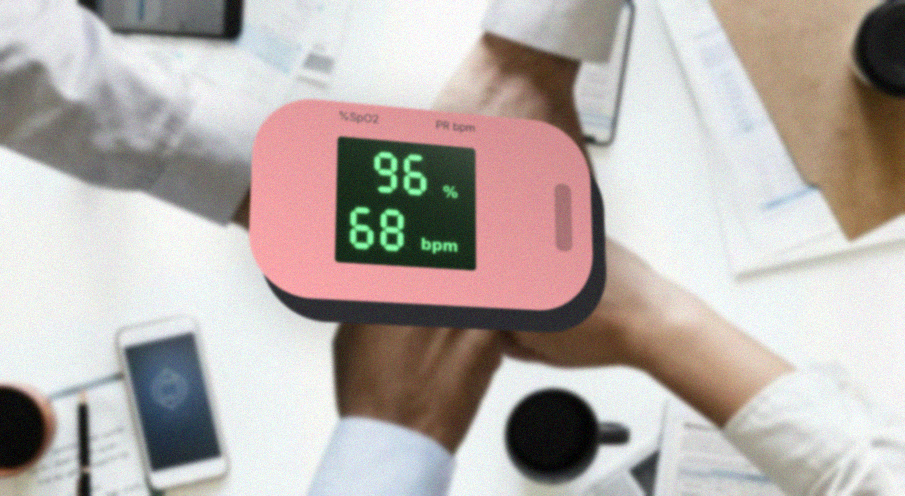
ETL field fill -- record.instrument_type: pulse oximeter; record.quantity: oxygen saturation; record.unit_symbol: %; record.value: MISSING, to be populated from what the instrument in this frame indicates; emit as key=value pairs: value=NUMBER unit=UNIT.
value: value=96 unit=%
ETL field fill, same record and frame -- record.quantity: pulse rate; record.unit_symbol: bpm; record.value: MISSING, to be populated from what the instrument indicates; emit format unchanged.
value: value=68 unit=bpm
